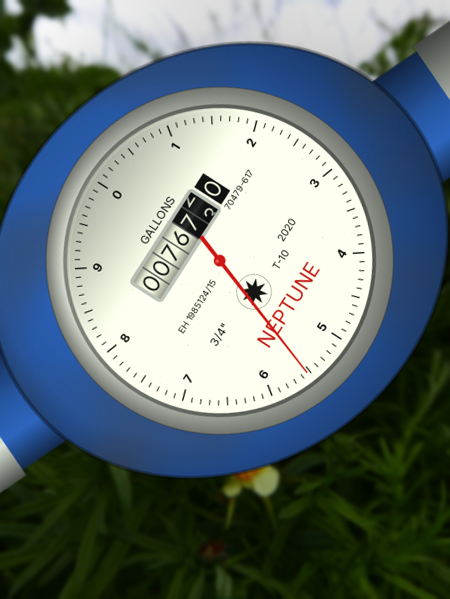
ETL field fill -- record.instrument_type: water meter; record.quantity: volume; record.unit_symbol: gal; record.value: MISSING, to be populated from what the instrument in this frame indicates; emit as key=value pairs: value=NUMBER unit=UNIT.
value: value=76725.5 unit=gal
